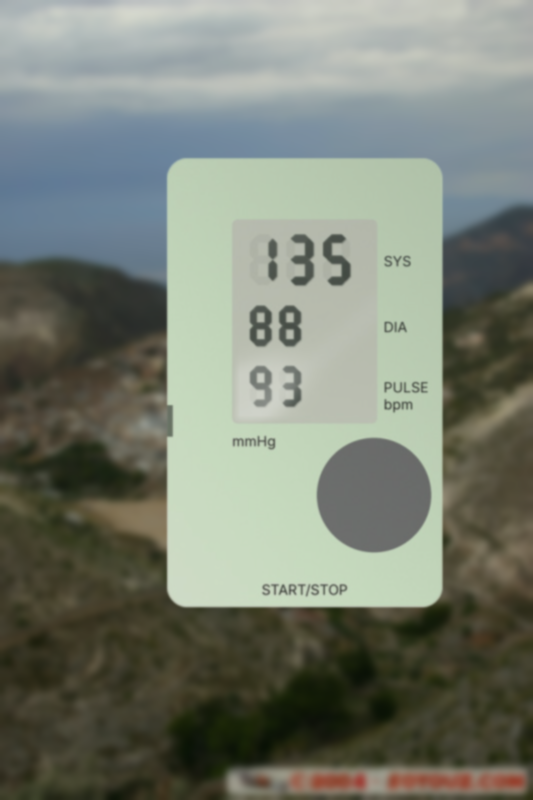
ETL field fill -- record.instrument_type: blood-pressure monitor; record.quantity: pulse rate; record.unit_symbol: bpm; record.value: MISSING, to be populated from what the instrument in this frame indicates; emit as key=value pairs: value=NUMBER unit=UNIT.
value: value=93 unit=bpm
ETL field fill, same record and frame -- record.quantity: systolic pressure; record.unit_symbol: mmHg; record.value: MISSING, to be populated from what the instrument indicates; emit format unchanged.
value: value=135 unit=mmHg
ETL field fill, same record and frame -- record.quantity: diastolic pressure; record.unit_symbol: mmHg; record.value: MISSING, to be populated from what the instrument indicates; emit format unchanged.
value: value=88 unit=mmHg
